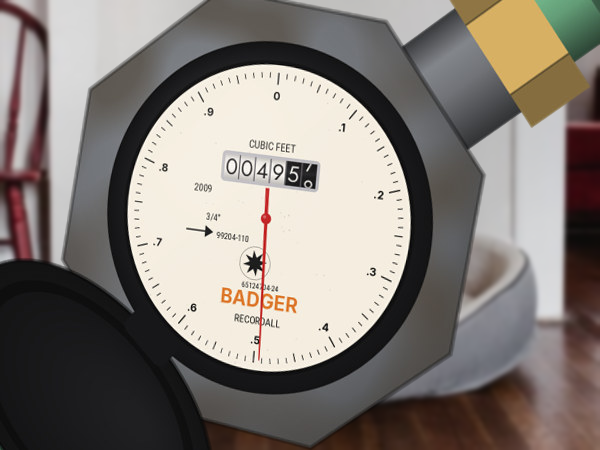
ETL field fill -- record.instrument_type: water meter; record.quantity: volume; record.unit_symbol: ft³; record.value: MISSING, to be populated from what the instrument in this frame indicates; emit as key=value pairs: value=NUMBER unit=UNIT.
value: value=4957.49 unit=ft³
